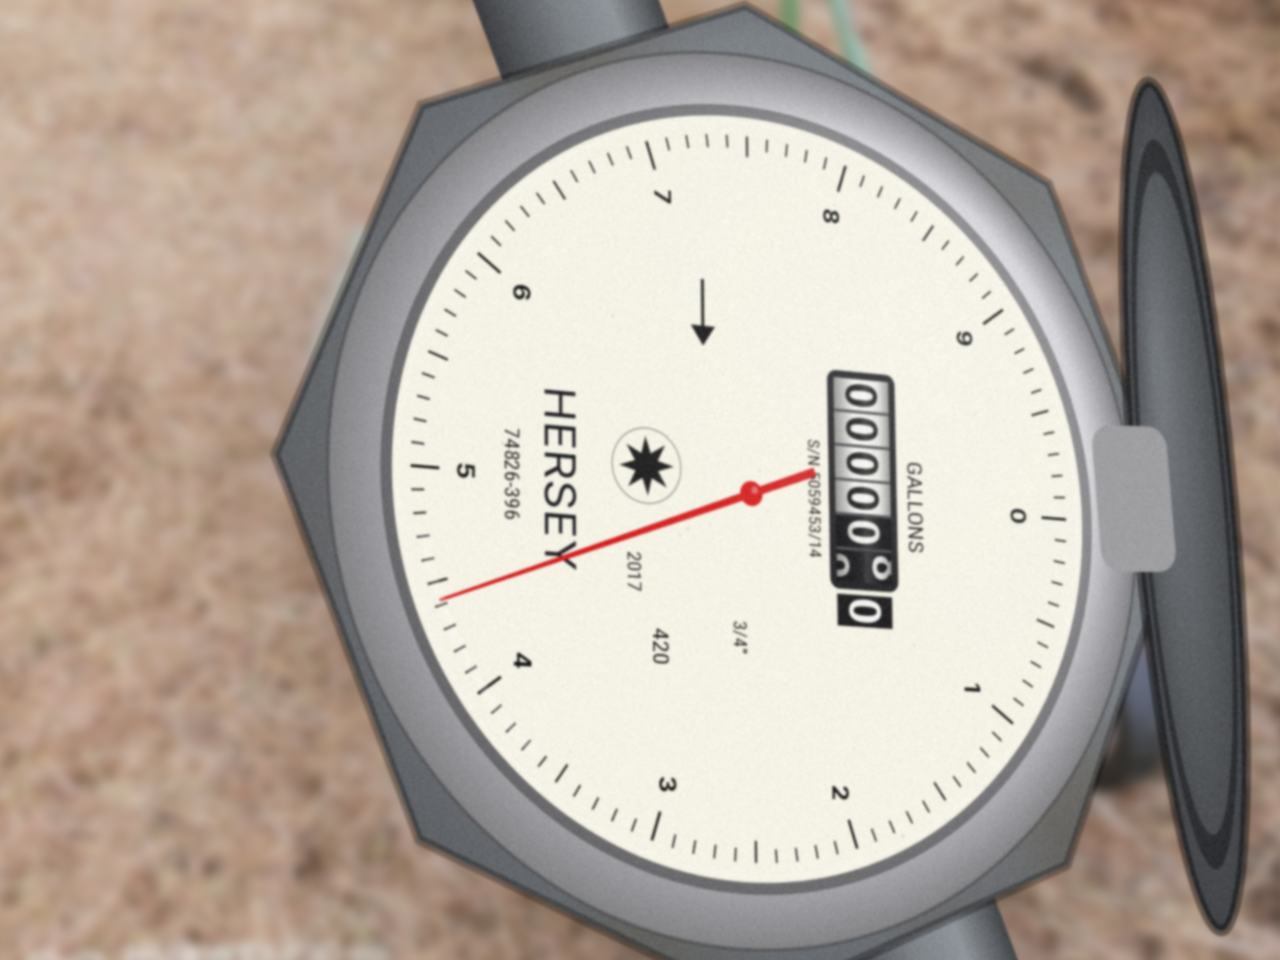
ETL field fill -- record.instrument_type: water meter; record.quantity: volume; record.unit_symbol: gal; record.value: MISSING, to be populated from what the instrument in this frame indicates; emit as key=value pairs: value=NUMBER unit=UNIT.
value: value=84.4 unit=gal
